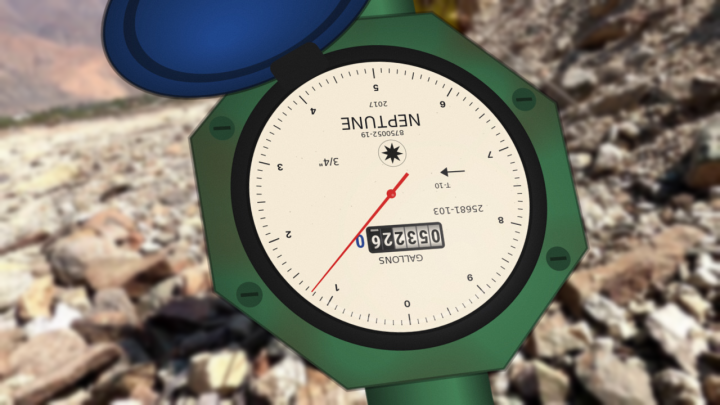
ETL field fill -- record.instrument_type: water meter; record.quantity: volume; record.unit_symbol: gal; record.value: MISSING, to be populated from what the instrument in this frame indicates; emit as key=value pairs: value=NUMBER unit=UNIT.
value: value=532261.2 unit=gal
